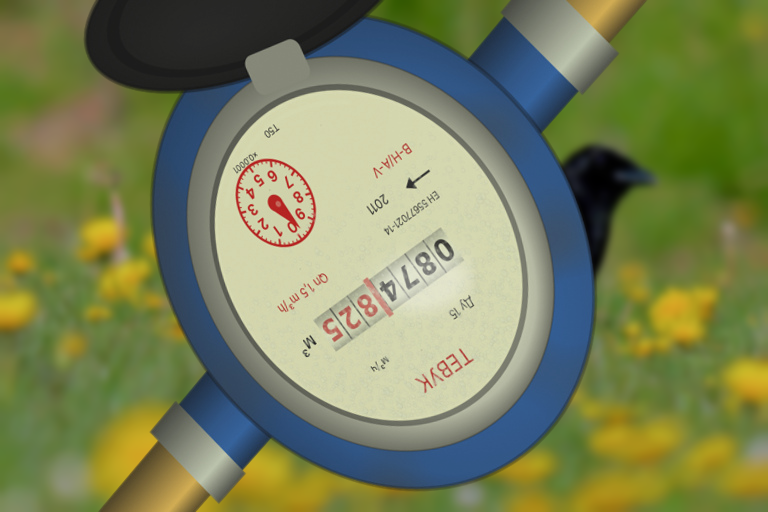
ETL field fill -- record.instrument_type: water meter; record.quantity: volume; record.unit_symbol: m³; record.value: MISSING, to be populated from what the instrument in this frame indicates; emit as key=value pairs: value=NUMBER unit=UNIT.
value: value=874.8249 unit=m³
